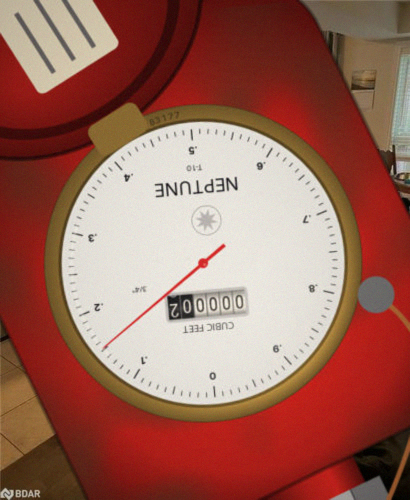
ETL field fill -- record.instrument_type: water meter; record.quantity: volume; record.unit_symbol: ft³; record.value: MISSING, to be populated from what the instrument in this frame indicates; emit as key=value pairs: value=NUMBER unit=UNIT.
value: value=2.15 unit=ft³
